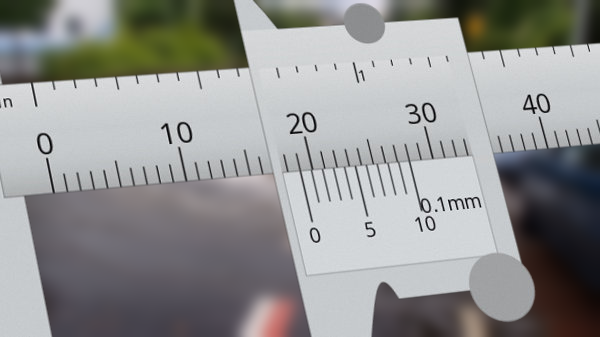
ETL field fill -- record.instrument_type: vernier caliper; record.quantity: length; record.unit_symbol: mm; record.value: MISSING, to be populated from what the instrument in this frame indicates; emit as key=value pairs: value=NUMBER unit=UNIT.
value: value=19.0 unit=mm
